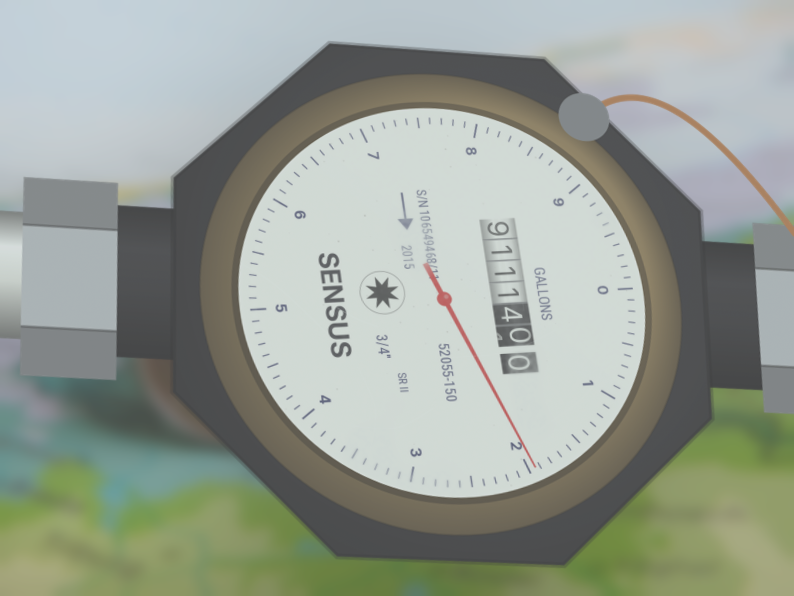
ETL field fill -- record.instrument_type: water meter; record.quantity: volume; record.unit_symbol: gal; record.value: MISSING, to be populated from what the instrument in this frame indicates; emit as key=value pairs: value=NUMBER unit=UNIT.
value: value=9111401.9 unit=gal
